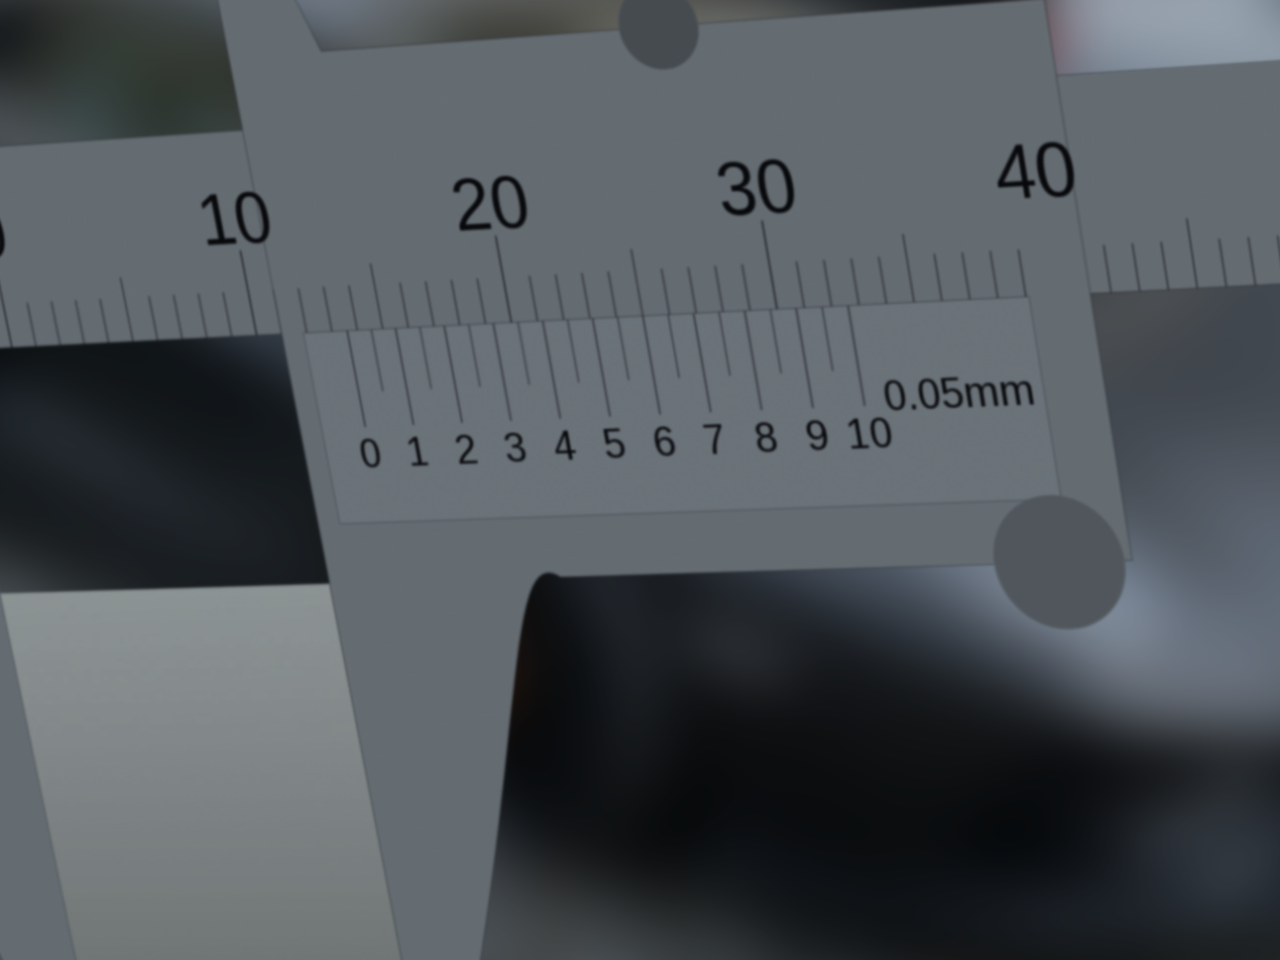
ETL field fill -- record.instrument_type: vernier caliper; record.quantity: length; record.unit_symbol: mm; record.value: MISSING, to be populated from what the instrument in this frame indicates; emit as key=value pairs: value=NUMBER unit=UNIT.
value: value=13.6 unit=mm
